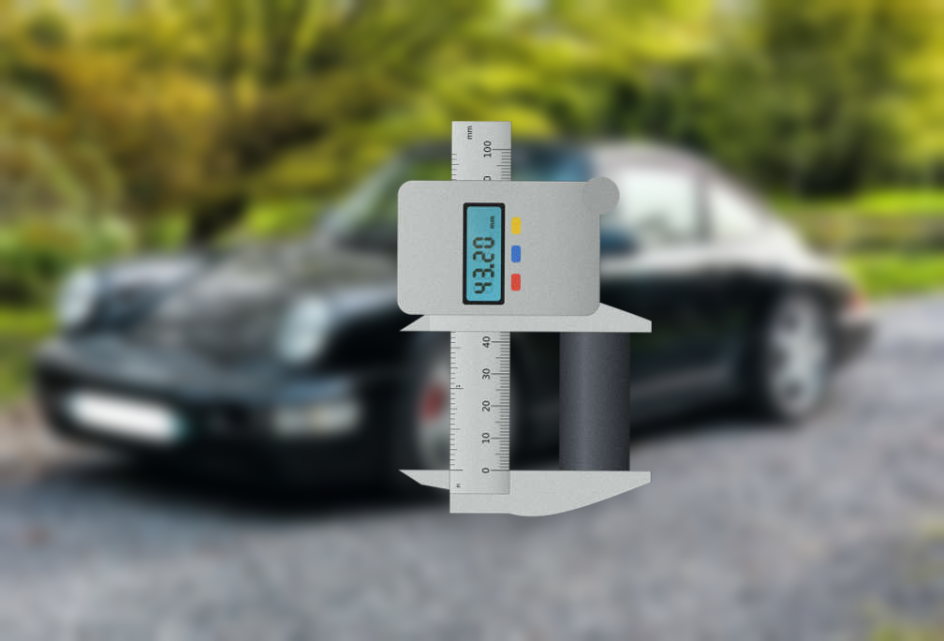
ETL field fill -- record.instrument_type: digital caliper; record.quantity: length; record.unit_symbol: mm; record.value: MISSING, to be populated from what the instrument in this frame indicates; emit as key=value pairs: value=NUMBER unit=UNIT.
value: value=43.20 unit=mm
